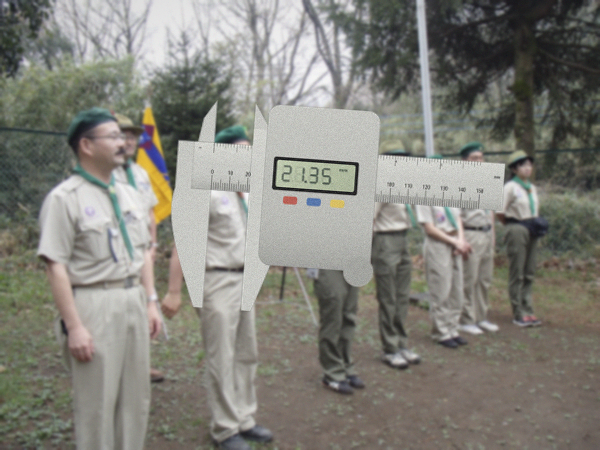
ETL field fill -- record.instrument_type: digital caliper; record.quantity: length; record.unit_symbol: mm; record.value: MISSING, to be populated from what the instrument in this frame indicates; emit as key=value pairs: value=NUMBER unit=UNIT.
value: value=21.35 unit=mm
